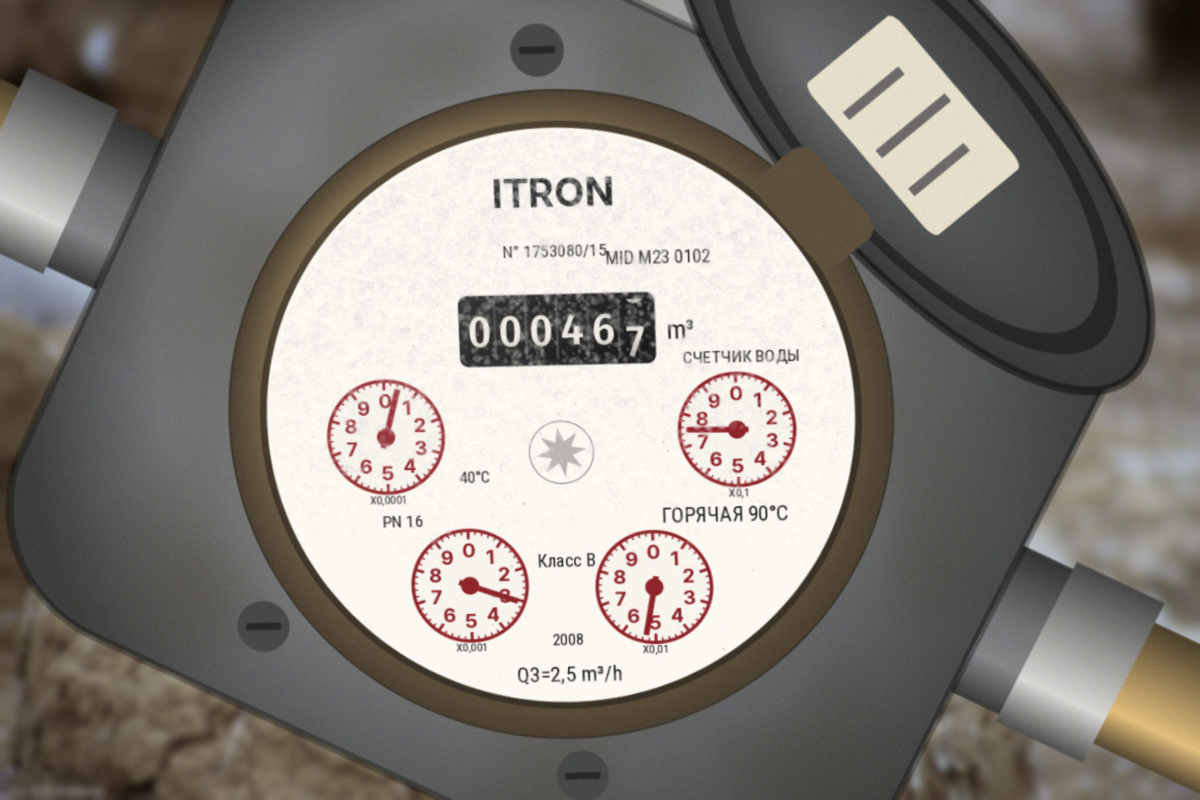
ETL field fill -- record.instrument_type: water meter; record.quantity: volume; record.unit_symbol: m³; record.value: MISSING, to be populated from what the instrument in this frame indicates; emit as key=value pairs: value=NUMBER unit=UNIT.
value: value=466.7530 unit=m³
